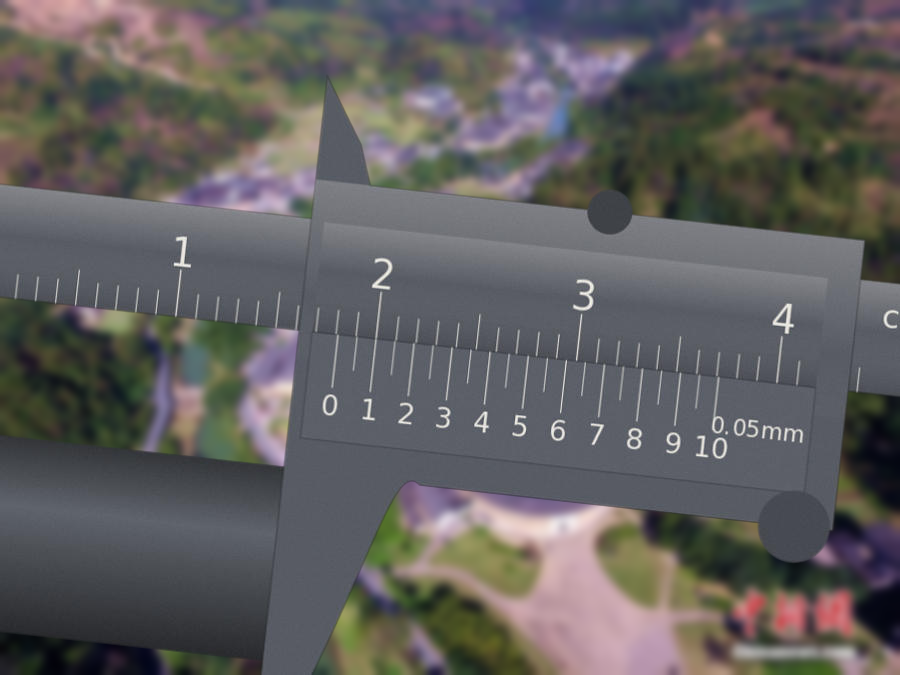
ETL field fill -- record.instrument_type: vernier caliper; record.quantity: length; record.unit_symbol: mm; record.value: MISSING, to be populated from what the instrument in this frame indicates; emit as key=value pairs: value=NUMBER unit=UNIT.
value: value=18.1 unit=mm
